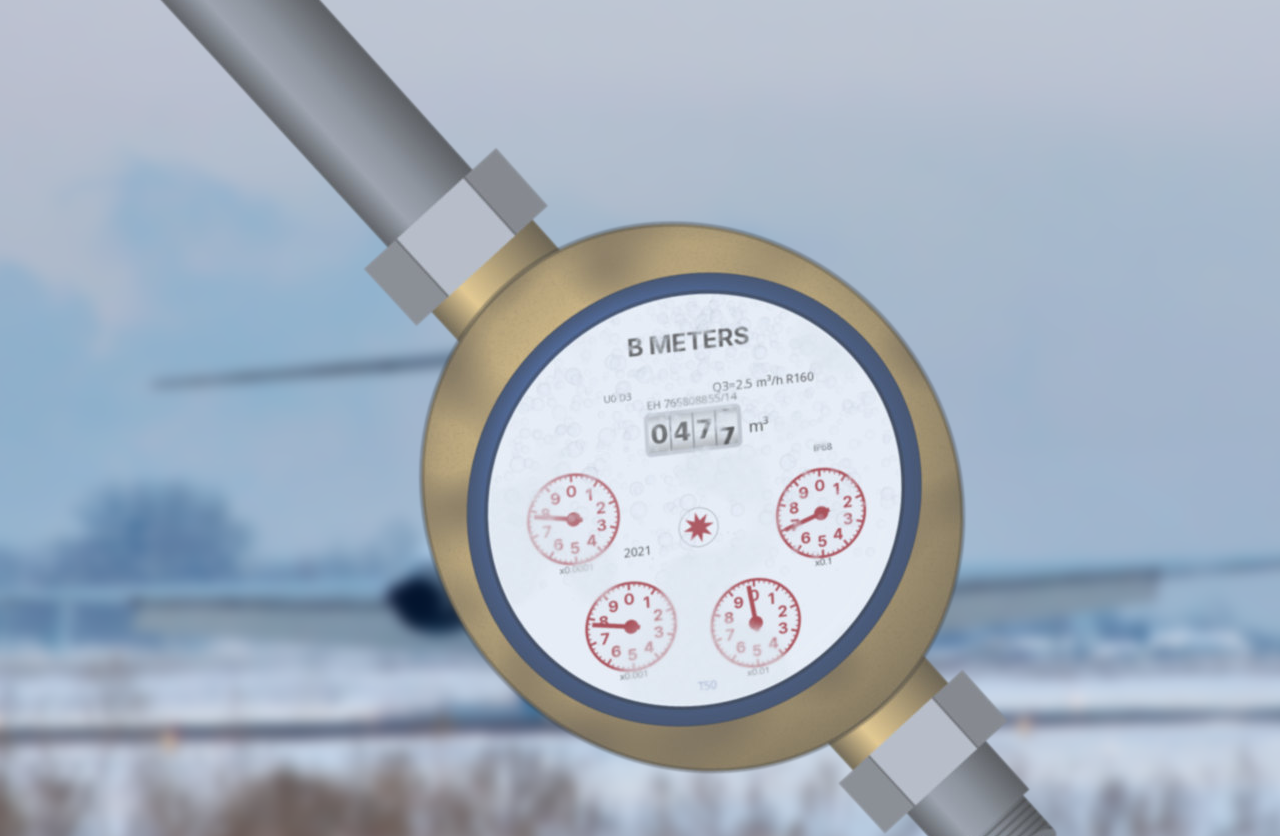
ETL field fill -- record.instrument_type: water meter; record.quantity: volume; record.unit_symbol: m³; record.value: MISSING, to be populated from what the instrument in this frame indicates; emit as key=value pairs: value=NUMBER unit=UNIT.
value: value=476.6977 unit=m³
